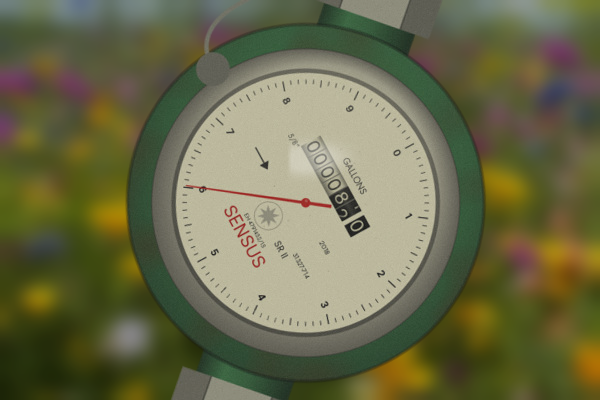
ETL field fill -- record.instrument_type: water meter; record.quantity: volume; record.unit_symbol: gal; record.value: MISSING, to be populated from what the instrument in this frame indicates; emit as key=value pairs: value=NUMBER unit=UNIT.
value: value=816.0 unit=gal
